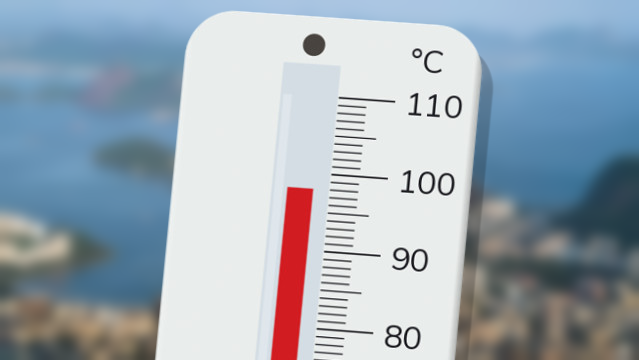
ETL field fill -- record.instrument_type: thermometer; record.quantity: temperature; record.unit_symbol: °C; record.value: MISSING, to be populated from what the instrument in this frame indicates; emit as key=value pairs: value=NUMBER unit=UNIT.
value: value=98 unit=°C
